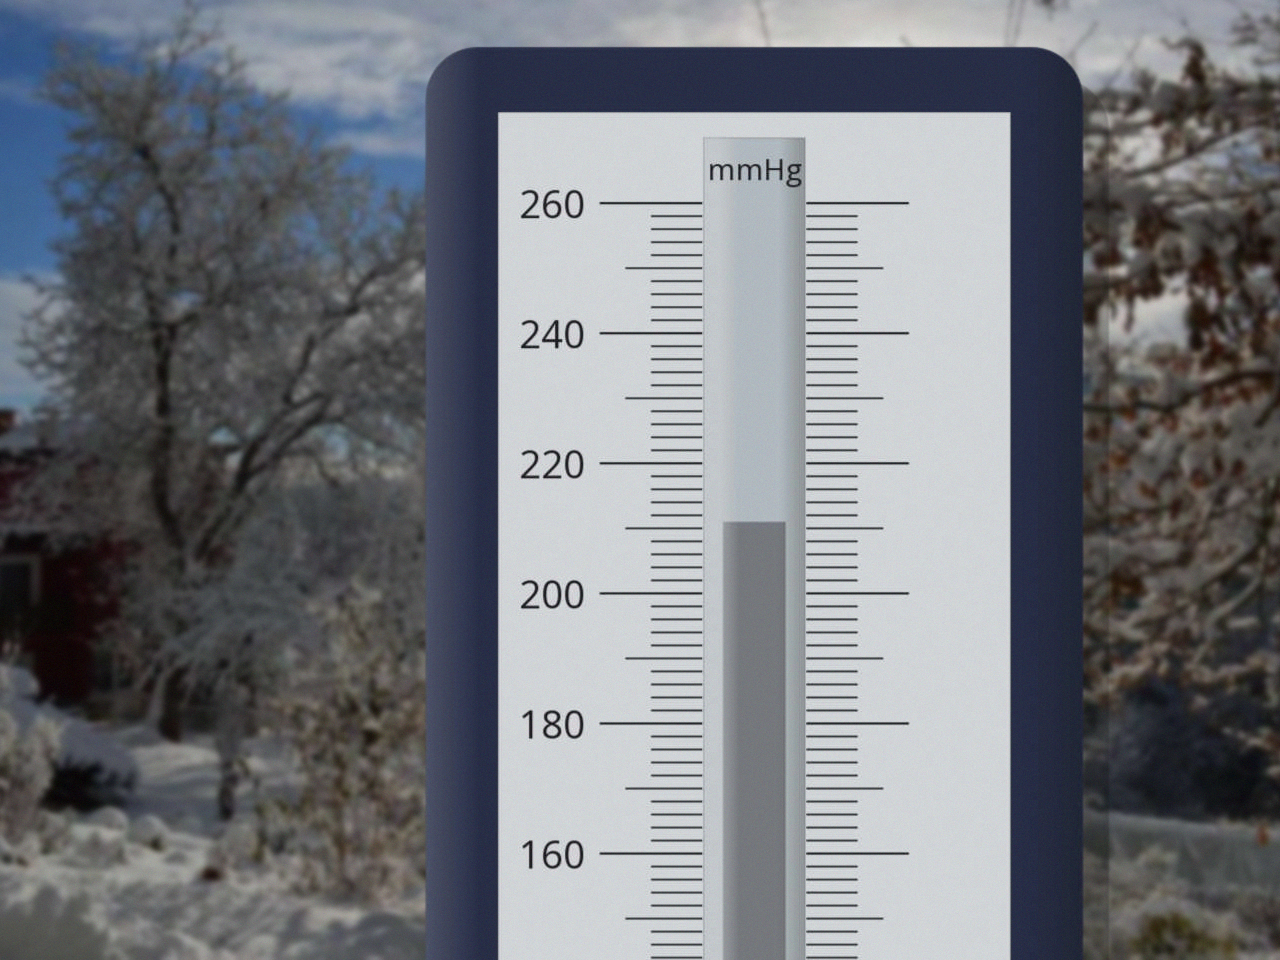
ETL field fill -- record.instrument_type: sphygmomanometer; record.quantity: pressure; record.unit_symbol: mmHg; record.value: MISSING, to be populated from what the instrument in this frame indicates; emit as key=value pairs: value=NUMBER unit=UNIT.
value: value=211 unit=mmHg
